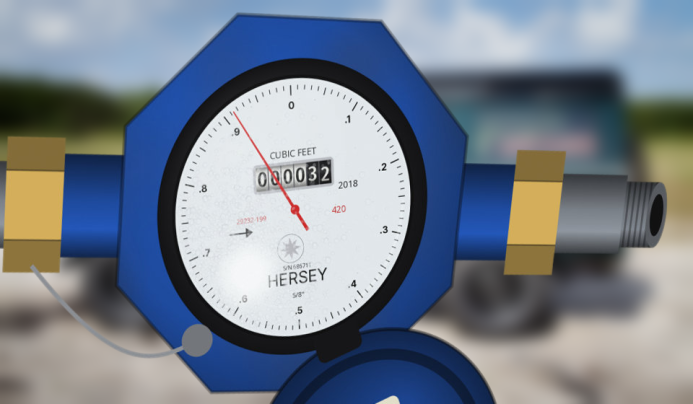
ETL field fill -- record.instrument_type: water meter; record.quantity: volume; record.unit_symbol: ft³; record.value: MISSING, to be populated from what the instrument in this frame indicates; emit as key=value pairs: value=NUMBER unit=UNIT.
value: value=31.91 unit=ft³
